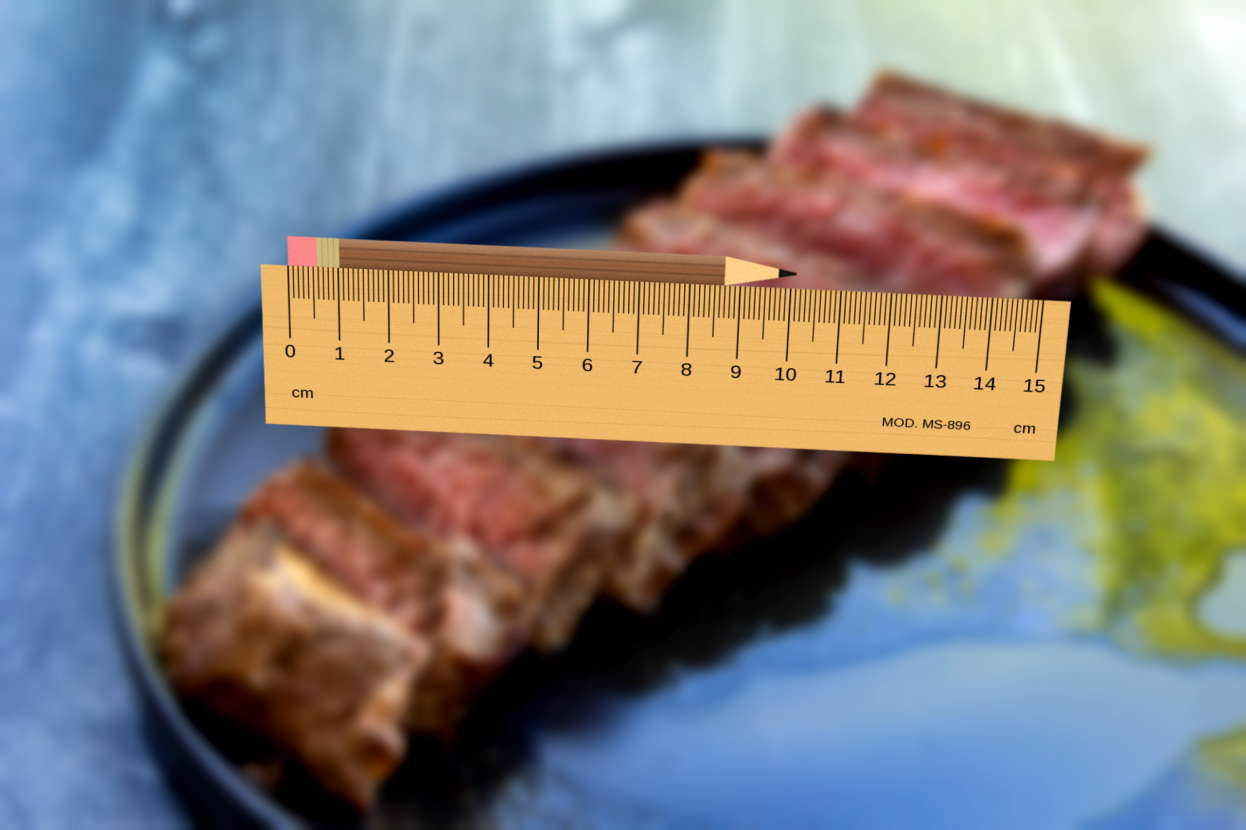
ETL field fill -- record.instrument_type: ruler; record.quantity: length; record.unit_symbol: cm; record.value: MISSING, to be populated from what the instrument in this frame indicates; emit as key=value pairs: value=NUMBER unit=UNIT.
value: value=10.1 unit=cm
